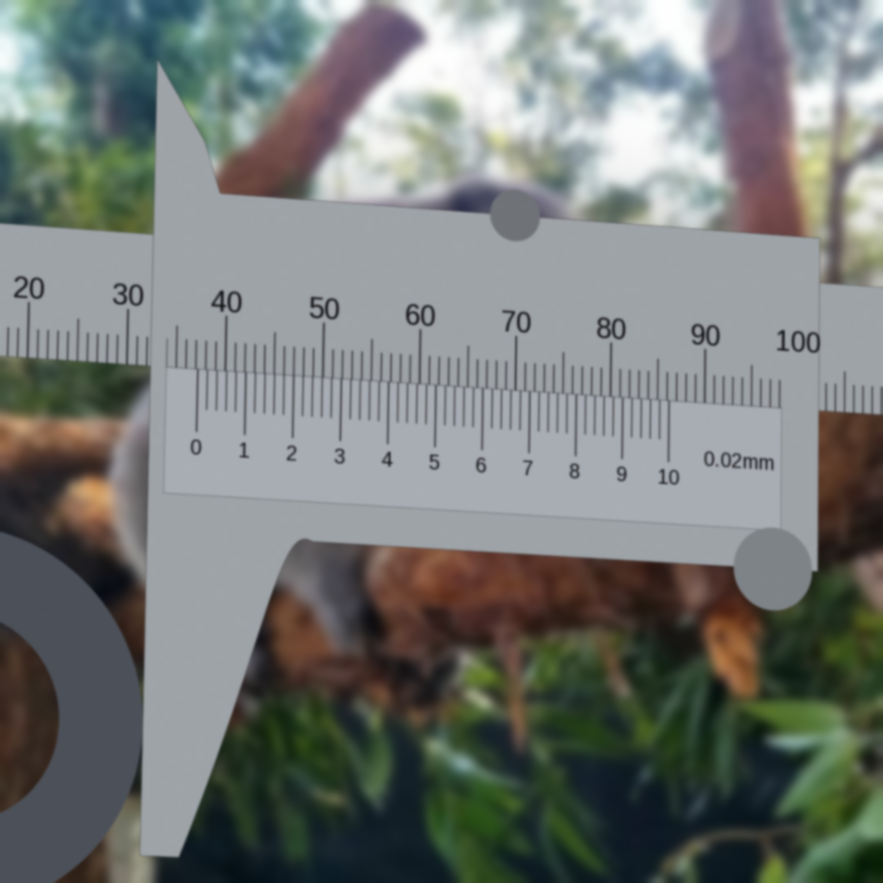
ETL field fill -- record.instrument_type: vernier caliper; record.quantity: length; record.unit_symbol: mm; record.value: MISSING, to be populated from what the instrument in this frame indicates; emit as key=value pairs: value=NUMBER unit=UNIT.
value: value=37.2 unit=mm
